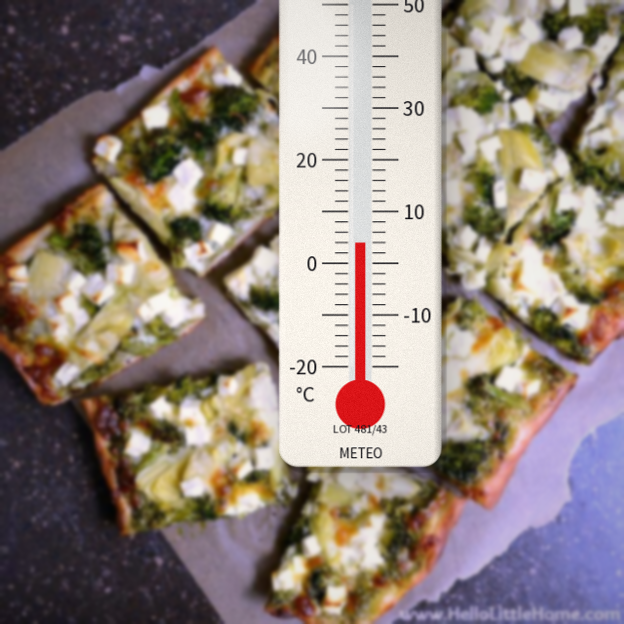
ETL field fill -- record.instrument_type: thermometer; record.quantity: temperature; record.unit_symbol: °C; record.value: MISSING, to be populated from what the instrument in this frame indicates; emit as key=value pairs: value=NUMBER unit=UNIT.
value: value=4 unit=°C
